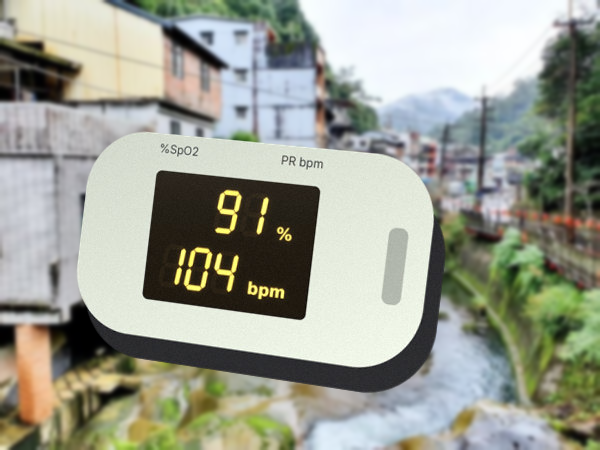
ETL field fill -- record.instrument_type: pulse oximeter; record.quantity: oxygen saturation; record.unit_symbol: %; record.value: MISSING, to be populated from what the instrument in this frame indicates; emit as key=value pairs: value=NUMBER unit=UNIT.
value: value=91 unit=%
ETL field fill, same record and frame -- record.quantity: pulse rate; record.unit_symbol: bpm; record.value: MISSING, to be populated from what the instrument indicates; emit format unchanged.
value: value=104 unit=bpm
